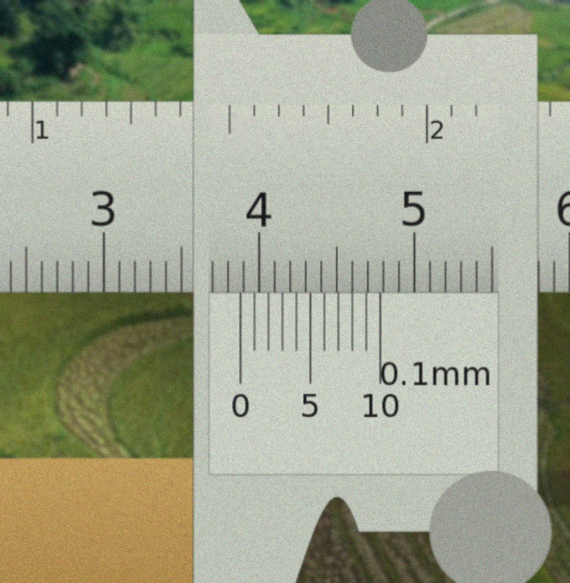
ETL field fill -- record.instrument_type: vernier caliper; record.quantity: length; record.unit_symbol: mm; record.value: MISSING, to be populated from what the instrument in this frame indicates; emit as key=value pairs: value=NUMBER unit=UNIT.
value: value=38.8 unit=mm
